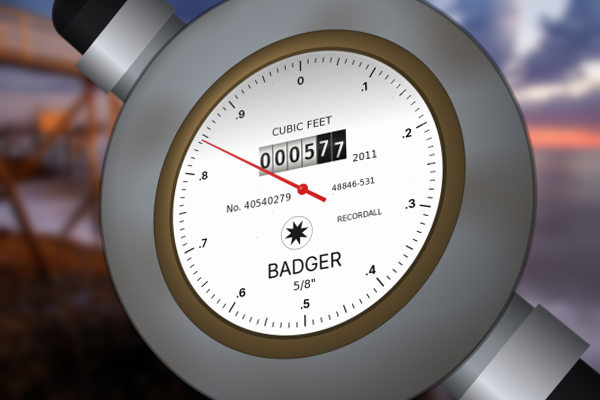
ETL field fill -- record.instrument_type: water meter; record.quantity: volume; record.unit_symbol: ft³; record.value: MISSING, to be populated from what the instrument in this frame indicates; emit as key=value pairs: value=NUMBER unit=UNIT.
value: value=576.84 unit=ft³
